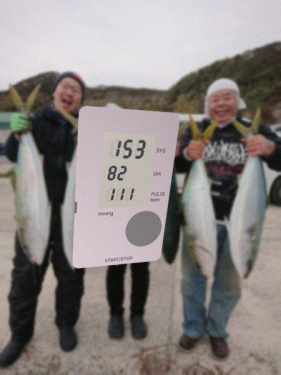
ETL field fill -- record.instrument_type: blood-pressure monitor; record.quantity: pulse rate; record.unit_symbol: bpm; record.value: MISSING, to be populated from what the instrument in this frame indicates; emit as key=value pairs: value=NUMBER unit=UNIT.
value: value=111 unit=bpm
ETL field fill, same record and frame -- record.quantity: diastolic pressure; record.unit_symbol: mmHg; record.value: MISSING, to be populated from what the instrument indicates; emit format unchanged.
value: value=82 unit=mmHg
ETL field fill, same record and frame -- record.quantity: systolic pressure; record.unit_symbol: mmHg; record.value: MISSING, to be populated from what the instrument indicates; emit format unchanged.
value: value=153 unit=mmHg
